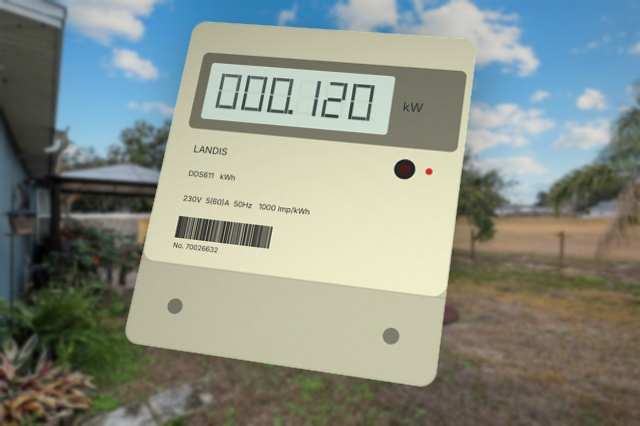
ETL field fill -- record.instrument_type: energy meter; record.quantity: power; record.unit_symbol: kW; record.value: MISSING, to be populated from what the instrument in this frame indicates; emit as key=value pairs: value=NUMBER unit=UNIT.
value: value=0.120 unit=kW
